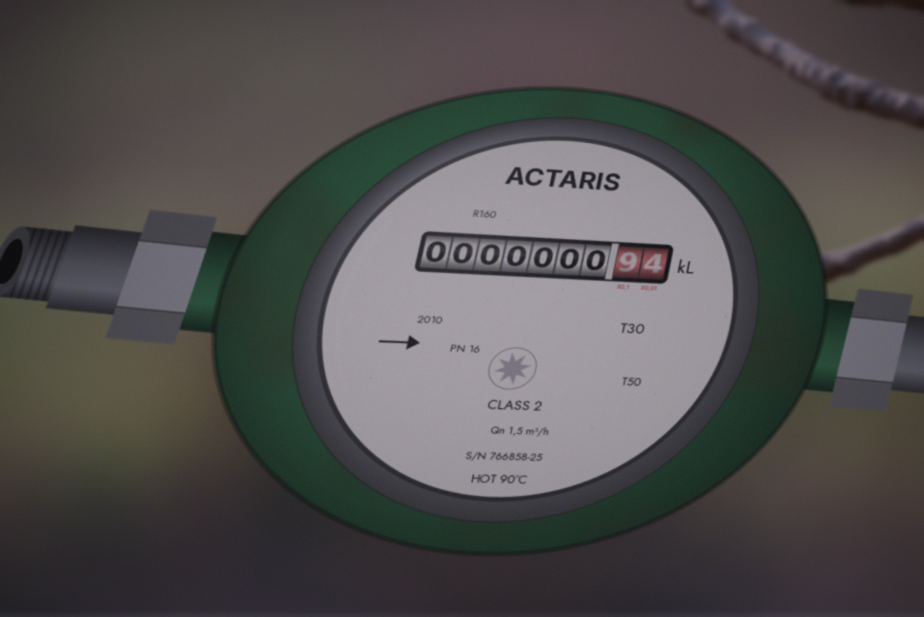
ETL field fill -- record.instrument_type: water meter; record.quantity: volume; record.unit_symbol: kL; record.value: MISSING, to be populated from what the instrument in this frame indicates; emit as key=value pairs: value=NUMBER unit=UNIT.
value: value=0.94 unit=kL
